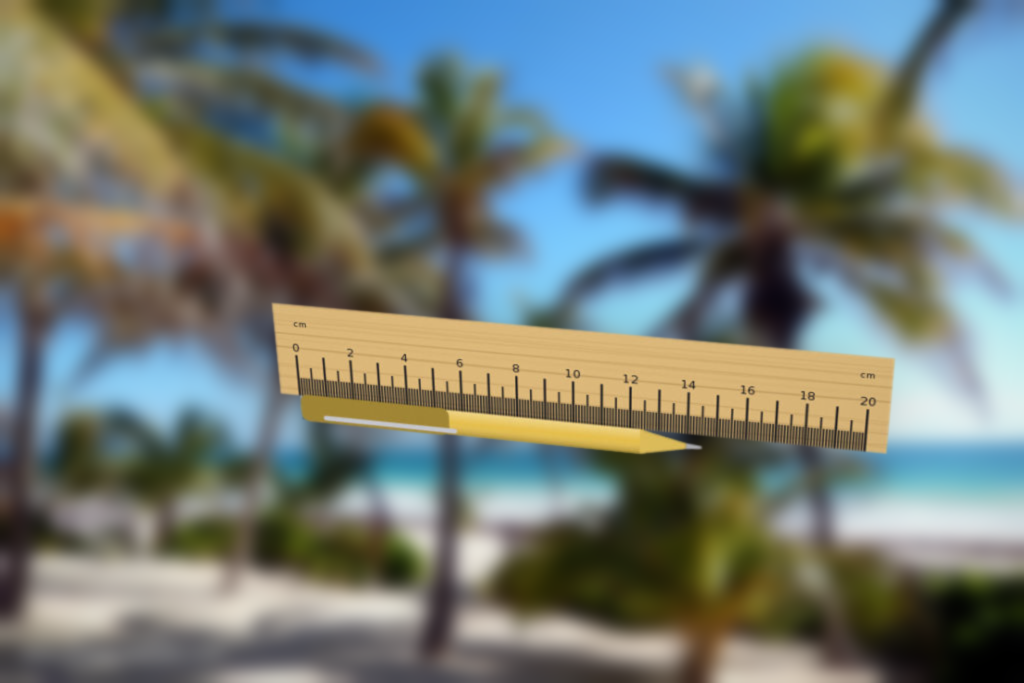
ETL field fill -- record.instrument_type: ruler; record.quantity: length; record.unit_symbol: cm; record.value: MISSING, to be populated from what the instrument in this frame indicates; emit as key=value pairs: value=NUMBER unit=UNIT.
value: value=14.5 unit=cm
